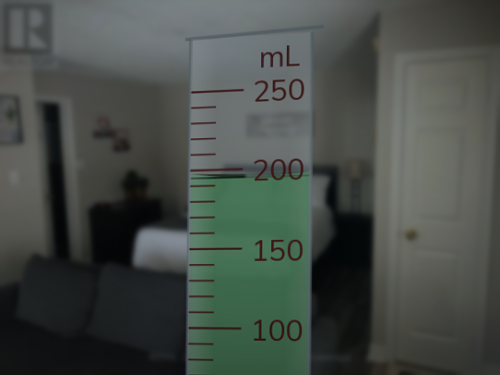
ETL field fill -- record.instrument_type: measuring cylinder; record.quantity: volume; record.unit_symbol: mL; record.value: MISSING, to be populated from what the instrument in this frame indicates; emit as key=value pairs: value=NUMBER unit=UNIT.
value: value=195 unit=mL
